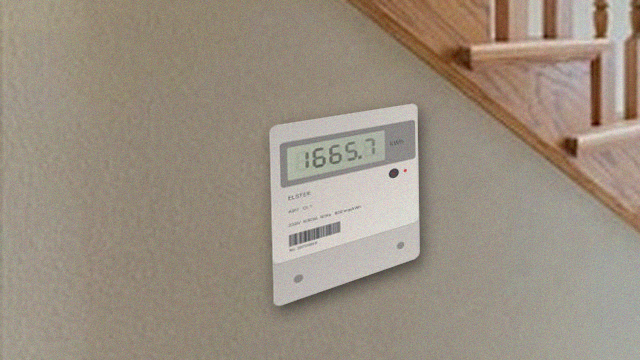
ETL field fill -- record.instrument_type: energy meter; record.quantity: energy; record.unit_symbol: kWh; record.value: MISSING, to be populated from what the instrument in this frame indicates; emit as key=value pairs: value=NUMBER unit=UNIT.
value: value=1665.7 unit=kWh
